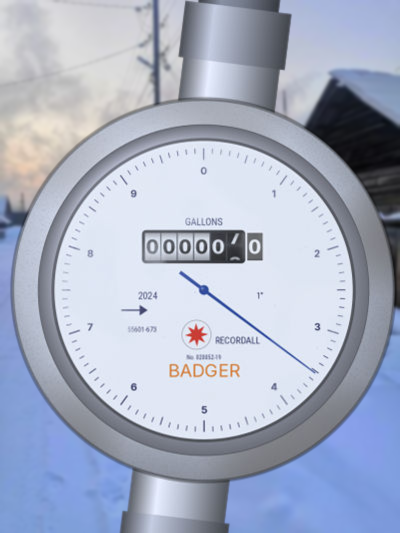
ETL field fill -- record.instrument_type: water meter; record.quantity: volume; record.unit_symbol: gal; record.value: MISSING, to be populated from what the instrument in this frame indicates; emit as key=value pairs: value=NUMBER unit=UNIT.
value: value=73.5 unit=gal
